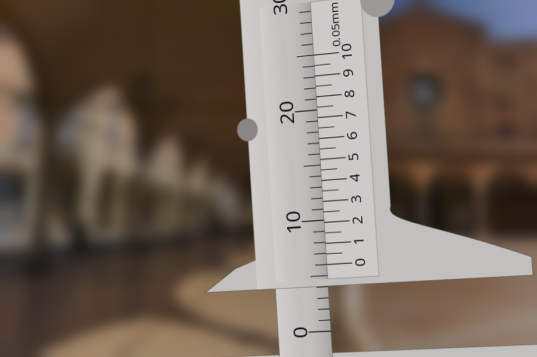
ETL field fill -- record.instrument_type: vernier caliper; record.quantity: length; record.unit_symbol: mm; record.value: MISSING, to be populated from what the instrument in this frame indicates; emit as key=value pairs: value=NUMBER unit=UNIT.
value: value=6.0 unit=mm
